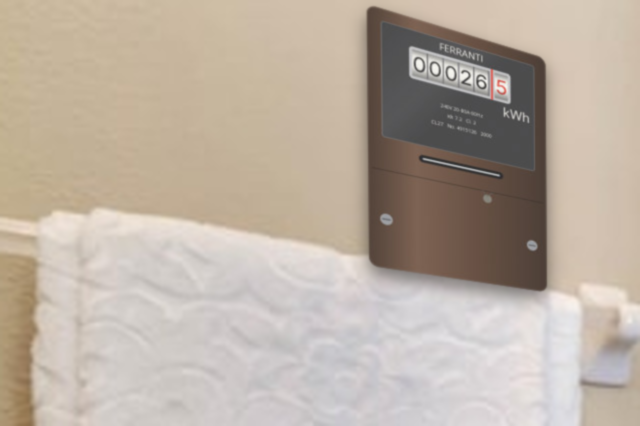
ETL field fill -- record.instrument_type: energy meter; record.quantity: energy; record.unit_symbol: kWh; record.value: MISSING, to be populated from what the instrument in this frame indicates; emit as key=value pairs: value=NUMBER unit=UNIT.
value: value=26.5 unit=kWh
